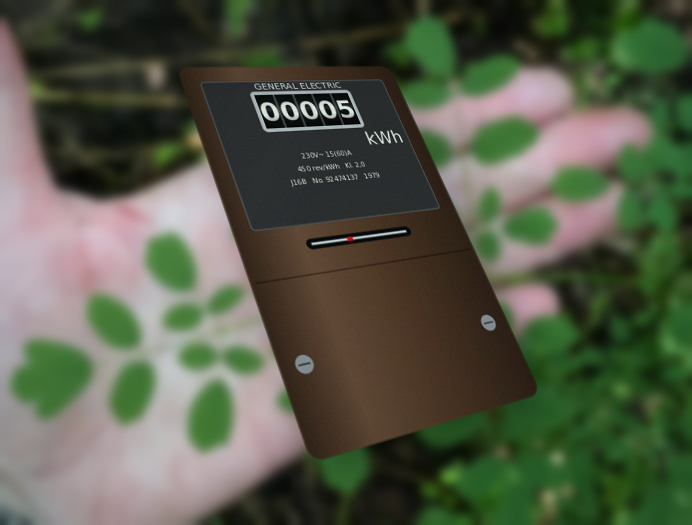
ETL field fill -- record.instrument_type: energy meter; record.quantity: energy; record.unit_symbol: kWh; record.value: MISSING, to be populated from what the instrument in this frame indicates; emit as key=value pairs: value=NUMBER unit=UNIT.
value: value=5 unit=kWh
